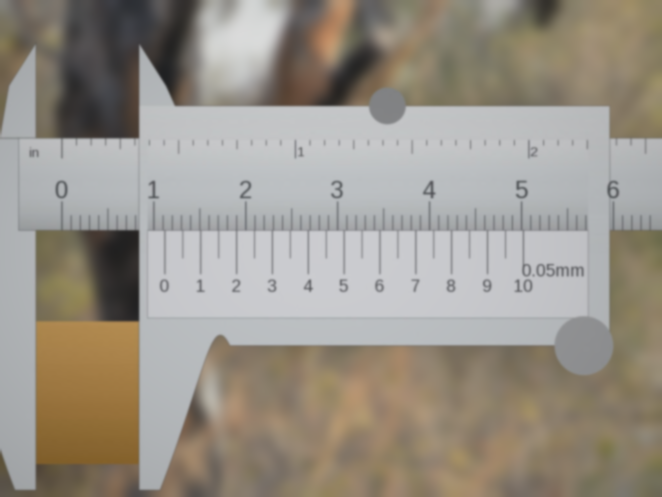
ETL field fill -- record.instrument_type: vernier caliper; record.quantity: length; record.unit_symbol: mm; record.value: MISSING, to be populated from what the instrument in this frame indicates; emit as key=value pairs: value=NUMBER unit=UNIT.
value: value=11.2 unit=mm
